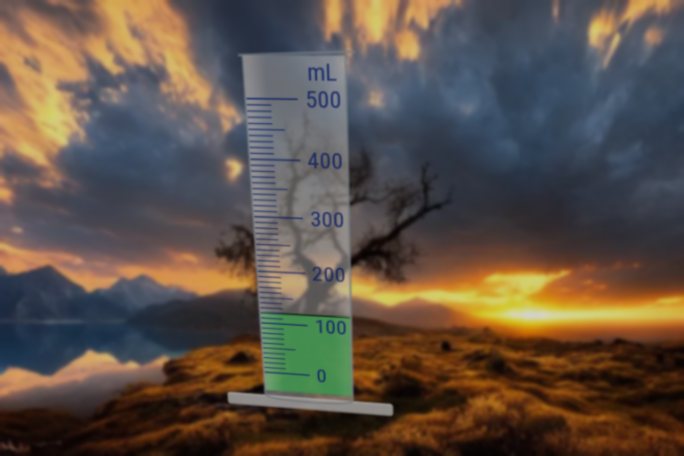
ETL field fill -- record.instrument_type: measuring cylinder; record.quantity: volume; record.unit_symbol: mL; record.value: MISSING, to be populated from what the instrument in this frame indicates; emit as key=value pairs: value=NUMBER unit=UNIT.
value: value=120 unit=mL
